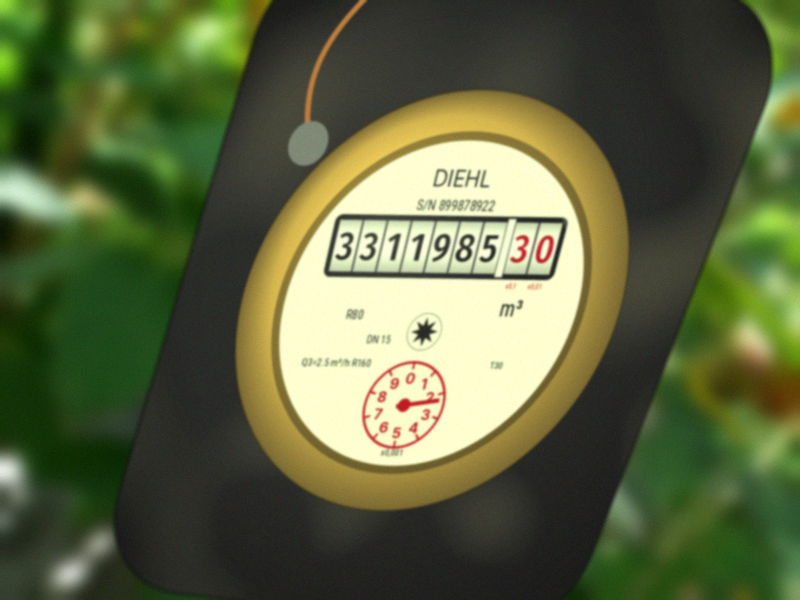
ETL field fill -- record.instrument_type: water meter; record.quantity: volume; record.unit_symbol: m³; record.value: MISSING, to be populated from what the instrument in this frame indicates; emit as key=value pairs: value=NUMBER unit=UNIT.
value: value=3311985.302 unit=m³
